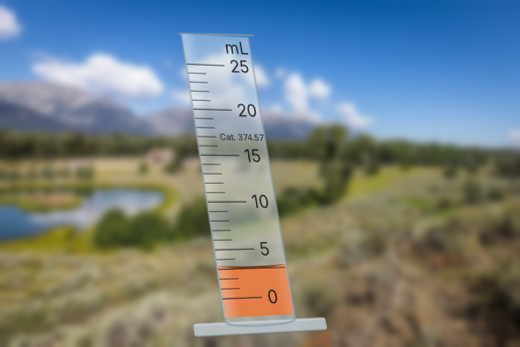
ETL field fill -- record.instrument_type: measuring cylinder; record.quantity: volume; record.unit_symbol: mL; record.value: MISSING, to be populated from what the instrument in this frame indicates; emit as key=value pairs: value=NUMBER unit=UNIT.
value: value=3 unit=mL
